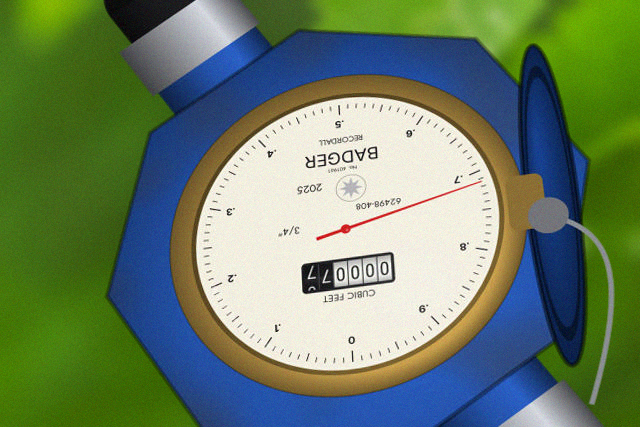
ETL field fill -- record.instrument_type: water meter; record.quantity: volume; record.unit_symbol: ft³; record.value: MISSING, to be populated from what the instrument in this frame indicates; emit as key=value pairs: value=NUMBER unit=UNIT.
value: value=76.71 unit=ft³
